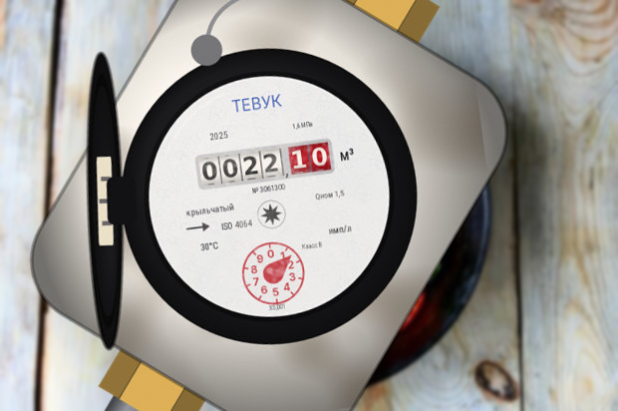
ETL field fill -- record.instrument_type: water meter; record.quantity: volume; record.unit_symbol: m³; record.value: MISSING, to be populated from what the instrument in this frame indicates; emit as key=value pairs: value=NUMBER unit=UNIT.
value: value=22.101 unit=m³
